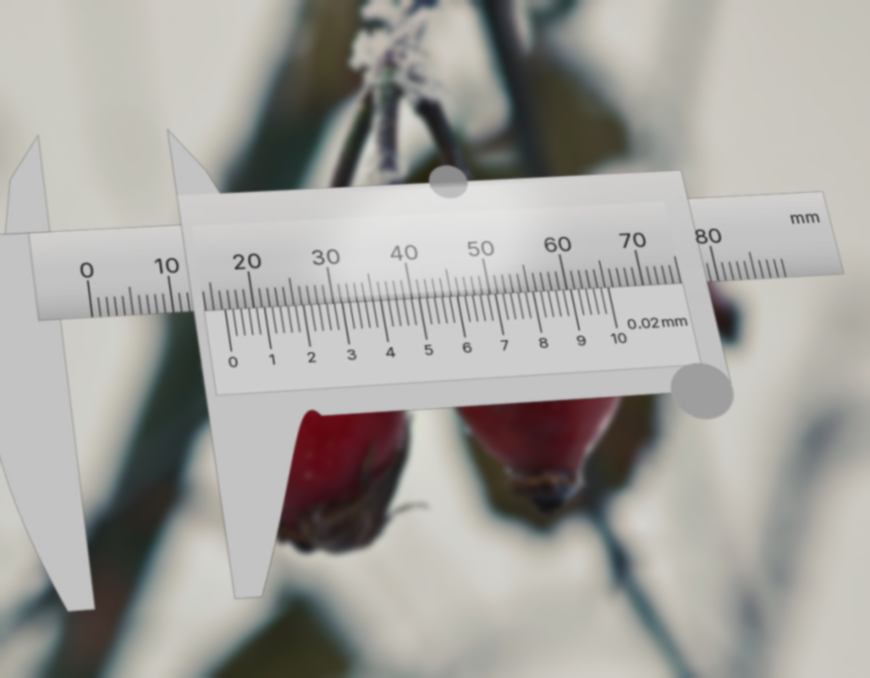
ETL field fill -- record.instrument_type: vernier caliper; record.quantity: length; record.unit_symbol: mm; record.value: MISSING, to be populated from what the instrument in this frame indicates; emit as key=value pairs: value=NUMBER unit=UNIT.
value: value=16.4 unit=mm
